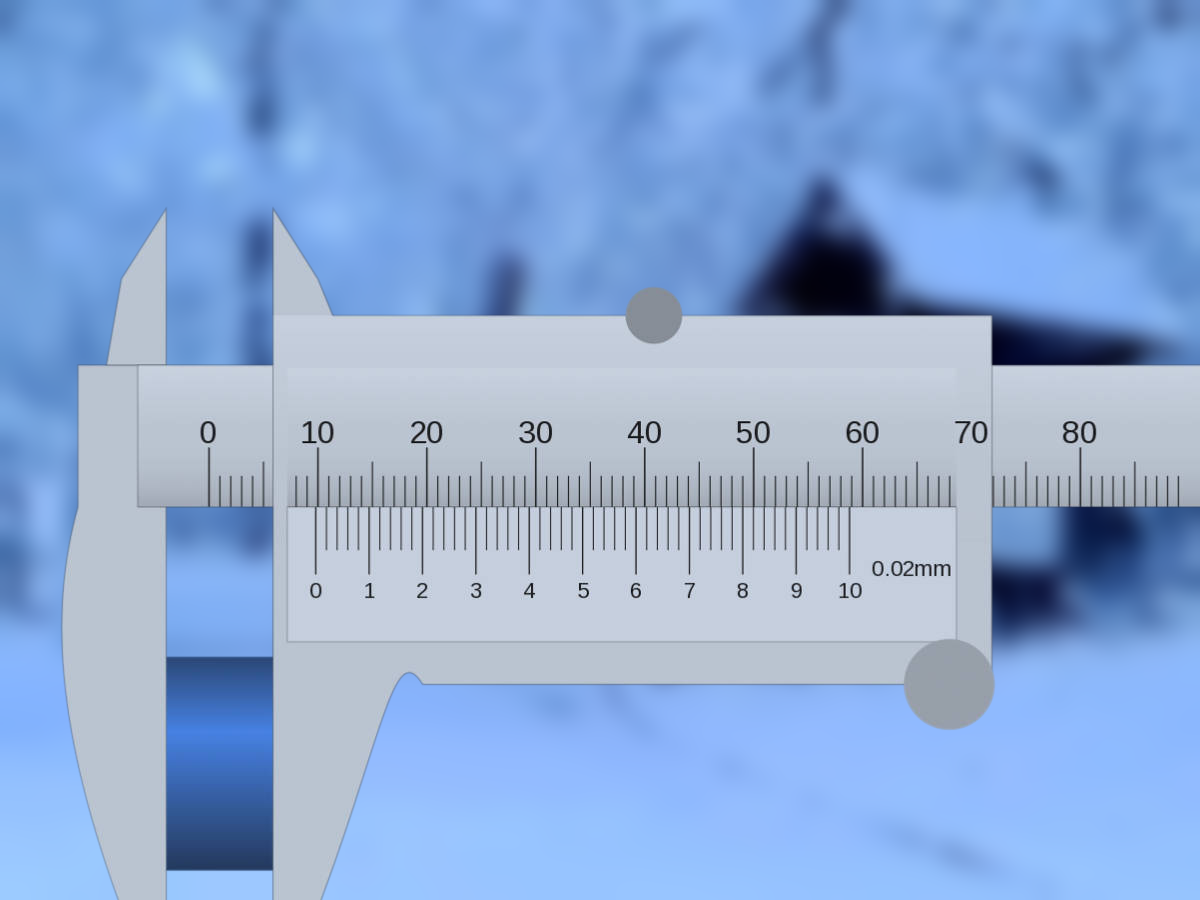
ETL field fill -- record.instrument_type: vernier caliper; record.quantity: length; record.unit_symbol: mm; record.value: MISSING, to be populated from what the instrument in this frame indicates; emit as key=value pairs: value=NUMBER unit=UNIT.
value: value=9.8 unit=mm
